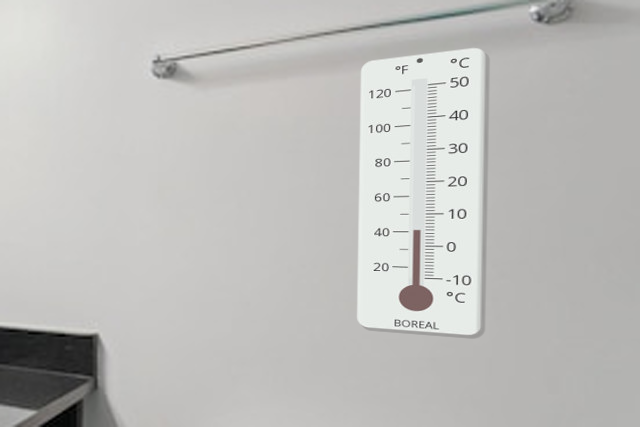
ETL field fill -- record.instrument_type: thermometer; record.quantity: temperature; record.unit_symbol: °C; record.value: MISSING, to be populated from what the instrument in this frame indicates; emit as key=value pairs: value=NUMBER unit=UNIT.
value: value=5 unit=°C
